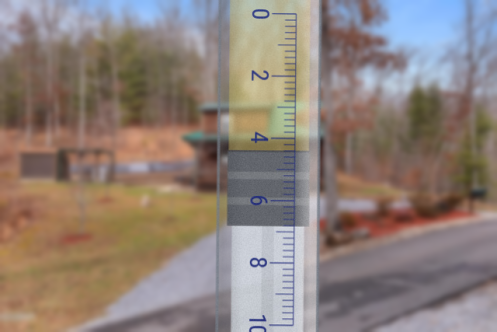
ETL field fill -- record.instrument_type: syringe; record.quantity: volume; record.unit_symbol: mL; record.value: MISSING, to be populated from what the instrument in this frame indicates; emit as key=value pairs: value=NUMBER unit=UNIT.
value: value=4.4 unit=mL
